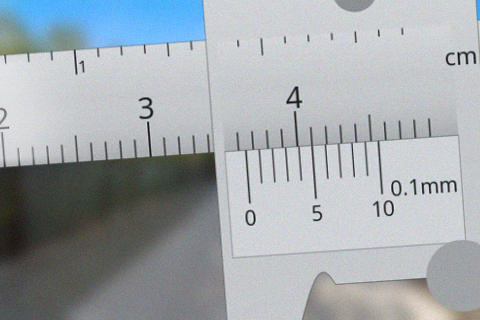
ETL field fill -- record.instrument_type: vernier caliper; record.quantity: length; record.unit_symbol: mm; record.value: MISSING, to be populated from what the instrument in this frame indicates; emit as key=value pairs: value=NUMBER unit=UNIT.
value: value=36.5 unit=mm
